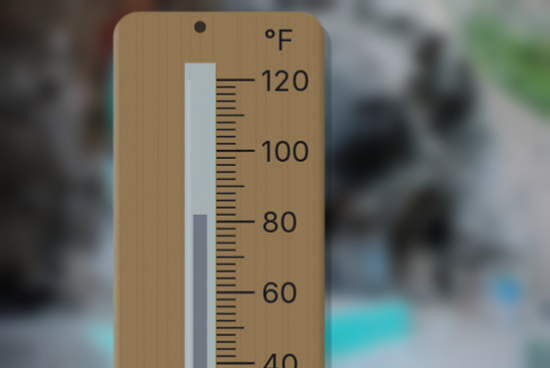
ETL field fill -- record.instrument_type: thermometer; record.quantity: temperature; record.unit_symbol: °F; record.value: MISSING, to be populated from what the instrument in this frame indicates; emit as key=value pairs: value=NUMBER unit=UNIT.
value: value=82 unit=°F
